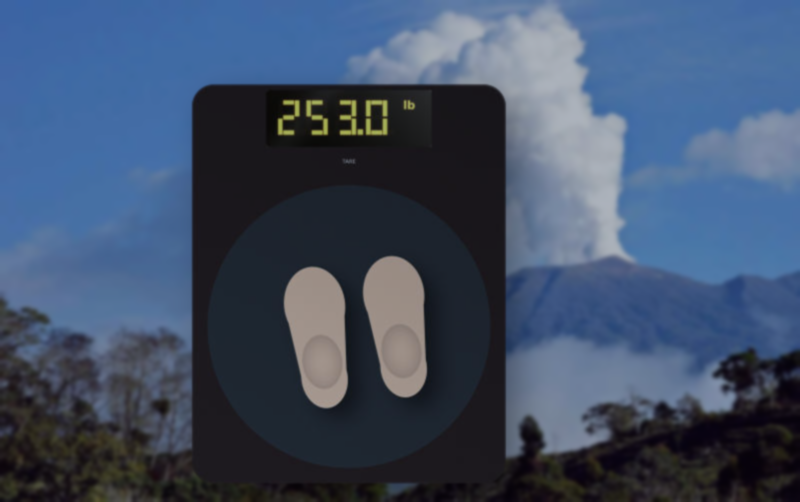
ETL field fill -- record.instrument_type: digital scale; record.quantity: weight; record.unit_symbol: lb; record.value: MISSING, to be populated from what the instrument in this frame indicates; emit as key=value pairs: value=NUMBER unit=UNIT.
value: value=253.0 unit=lb
